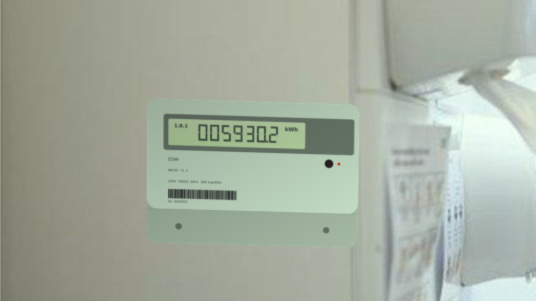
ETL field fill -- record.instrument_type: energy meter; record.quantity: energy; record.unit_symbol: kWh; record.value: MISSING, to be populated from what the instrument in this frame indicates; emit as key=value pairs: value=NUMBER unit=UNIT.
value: value=5930.2 unit=kWh
